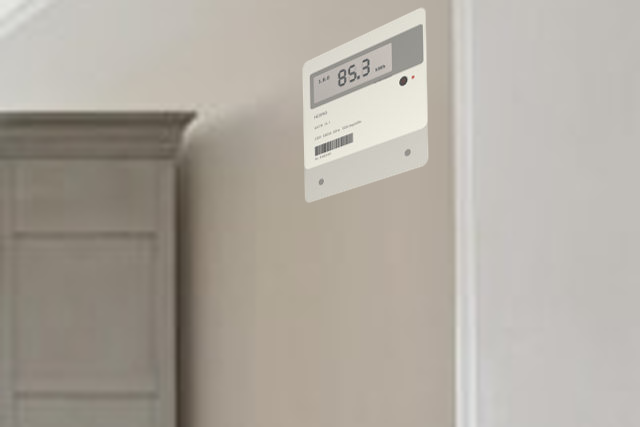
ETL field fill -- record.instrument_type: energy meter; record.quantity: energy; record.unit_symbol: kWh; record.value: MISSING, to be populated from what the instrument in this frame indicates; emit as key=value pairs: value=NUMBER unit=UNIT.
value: value=85.3 unit=kWh
